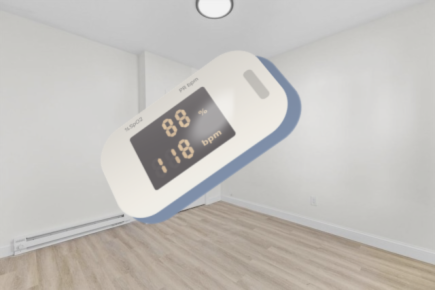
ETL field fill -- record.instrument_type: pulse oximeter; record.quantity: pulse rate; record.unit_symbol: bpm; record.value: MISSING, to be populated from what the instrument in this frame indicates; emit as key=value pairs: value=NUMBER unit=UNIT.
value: value=118 unit=bpm
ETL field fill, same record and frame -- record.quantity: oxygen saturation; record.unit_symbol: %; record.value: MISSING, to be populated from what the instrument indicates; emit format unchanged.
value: value=88 unit=%
